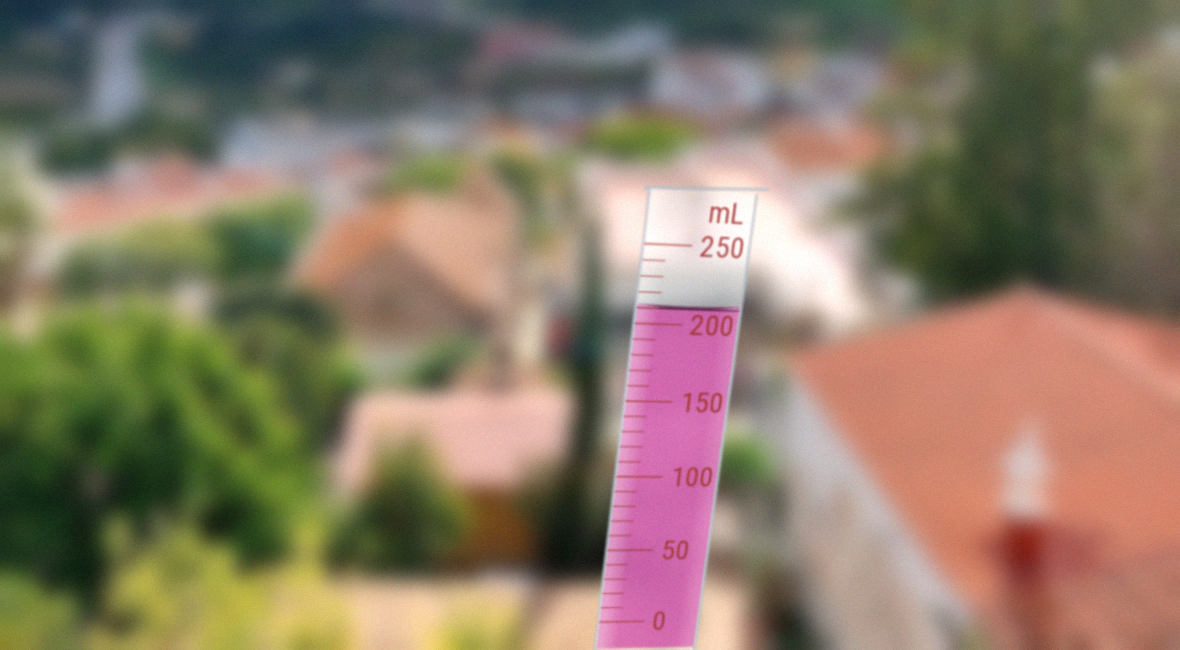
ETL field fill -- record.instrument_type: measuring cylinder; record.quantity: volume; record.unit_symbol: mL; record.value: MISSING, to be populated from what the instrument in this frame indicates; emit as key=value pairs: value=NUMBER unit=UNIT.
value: value=210 unit=mL
